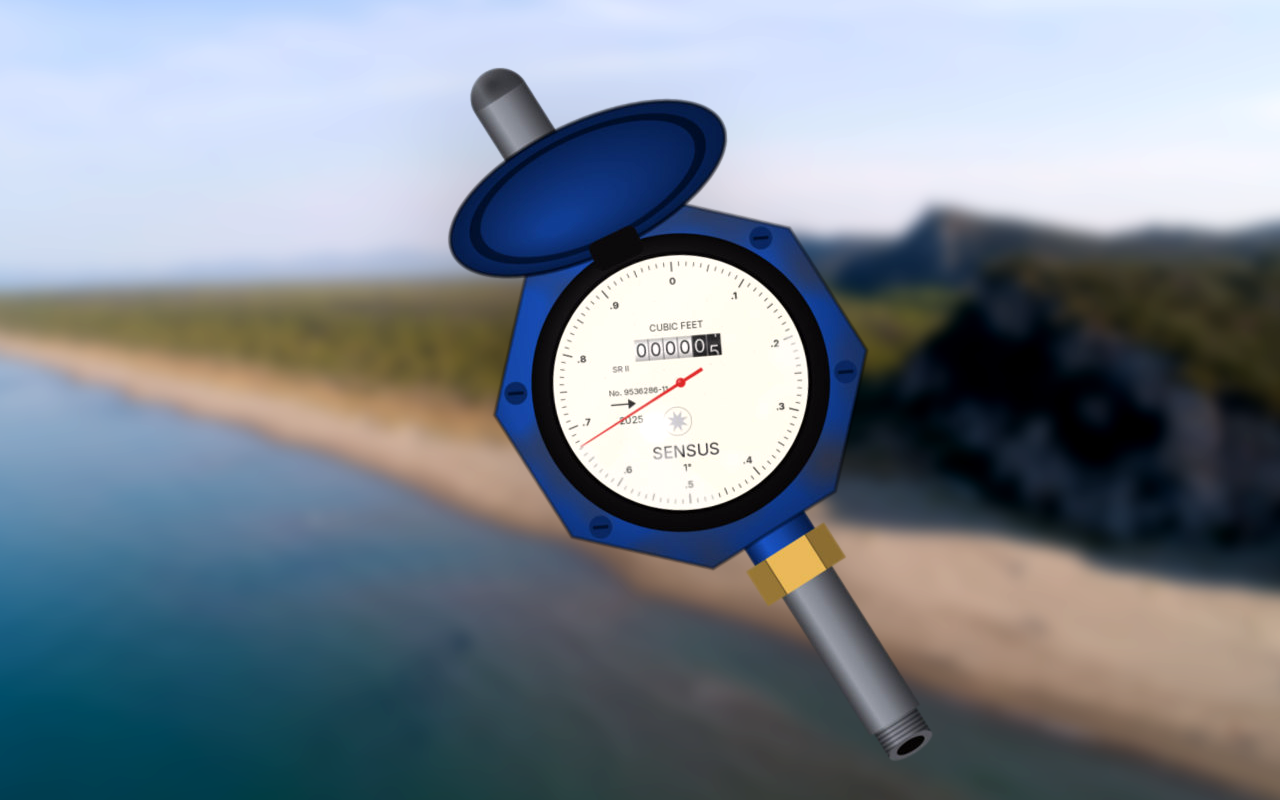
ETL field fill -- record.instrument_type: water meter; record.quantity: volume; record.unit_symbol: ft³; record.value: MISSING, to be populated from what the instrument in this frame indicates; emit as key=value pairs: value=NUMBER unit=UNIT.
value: value=4.67 unit=ft³
